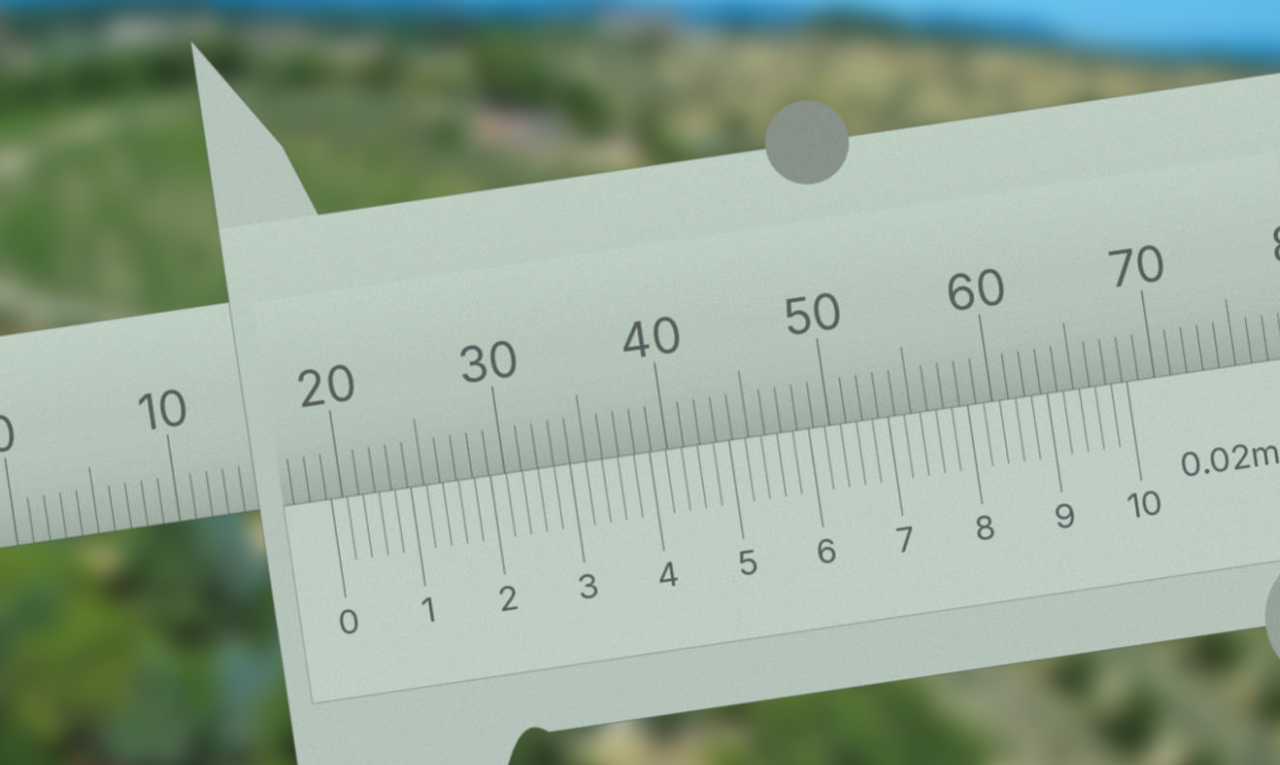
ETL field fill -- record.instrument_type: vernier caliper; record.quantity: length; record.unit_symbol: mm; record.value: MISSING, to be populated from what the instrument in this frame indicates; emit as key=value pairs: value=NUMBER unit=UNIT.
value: value=19.3 unit=mm
